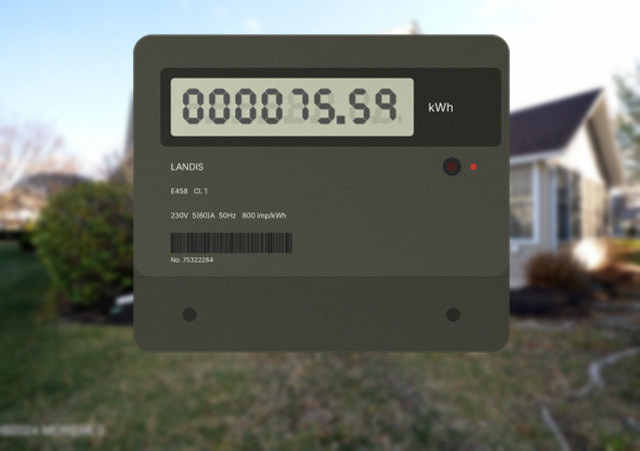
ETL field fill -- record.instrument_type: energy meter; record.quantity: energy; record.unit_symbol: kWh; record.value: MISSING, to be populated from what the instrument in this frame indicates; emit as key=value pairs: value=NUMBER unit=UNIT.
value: value=75.59 unit=kWh
